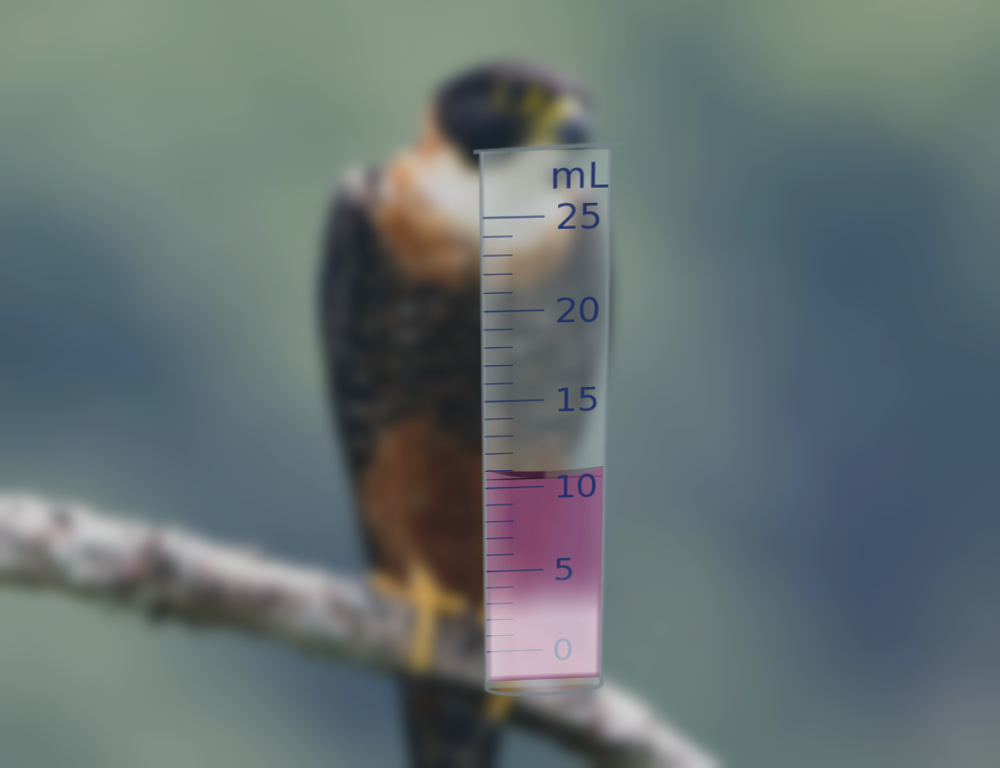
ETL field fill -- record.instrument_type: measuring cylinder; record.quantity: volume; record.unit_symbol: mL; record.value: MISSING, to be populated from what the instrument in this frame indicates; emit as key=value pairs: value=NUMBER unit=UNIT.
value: value=10.5 unit=mL
